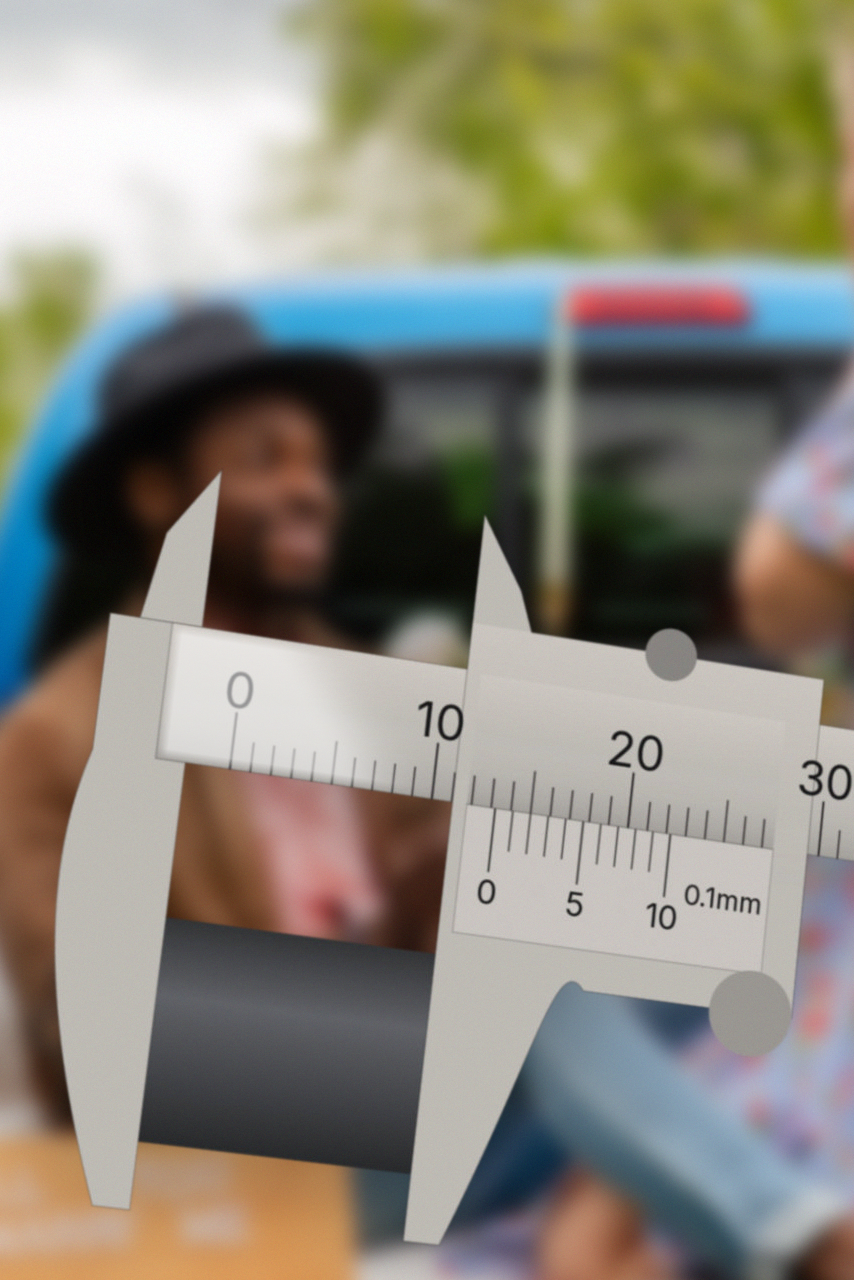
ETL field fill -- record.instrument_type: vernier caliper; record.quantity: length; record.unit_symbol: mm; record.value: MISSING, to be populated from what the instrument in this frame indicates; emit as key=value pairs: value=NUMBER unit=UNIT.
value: value=13.2 unit=mm
